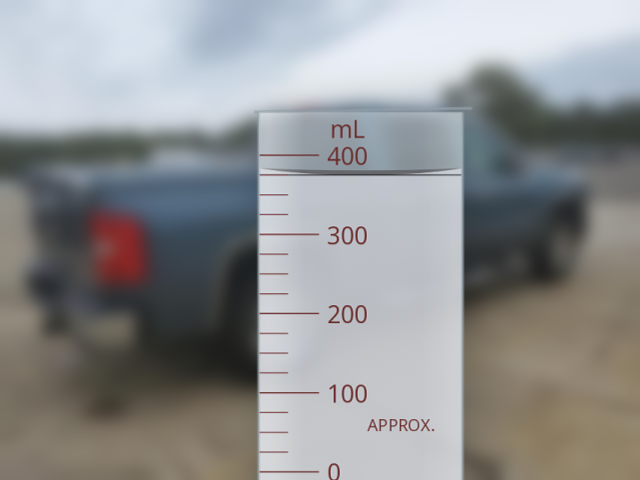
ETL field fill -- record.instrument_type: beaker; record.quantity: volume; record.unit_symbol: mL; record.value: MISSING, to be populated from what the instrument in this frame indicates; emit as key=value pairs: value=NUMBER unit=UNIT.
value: value=375 unit=mL
